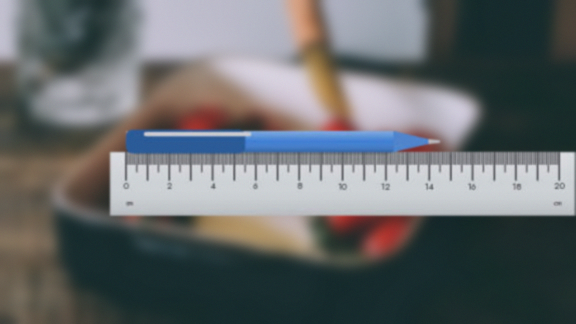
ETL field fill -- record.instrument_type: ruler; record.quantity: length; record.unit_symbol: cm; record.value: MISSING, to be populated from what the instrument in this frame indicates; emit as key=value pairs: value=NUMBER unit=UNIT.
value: value=14.5 unit=cm
